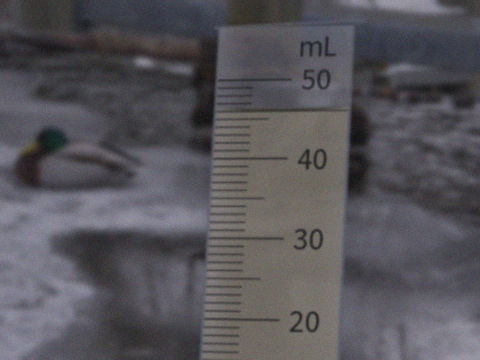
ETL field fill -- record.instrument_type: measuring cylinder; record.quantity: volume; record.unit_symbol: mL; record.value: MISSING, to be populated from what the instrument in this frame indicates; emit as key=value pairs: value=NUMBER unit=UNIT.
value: value=46 unit=mL
